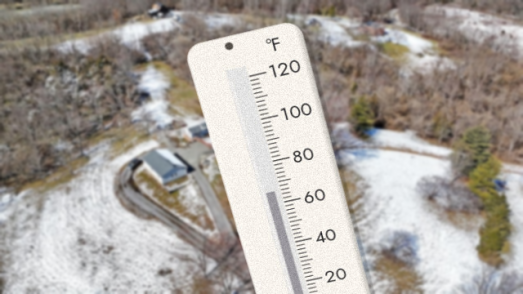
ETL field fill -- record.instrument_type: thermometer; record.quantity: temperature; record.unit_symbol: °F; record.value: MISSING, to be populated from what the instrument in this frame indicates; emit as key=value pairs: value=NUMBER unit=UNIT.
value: value=66 unit=°F
